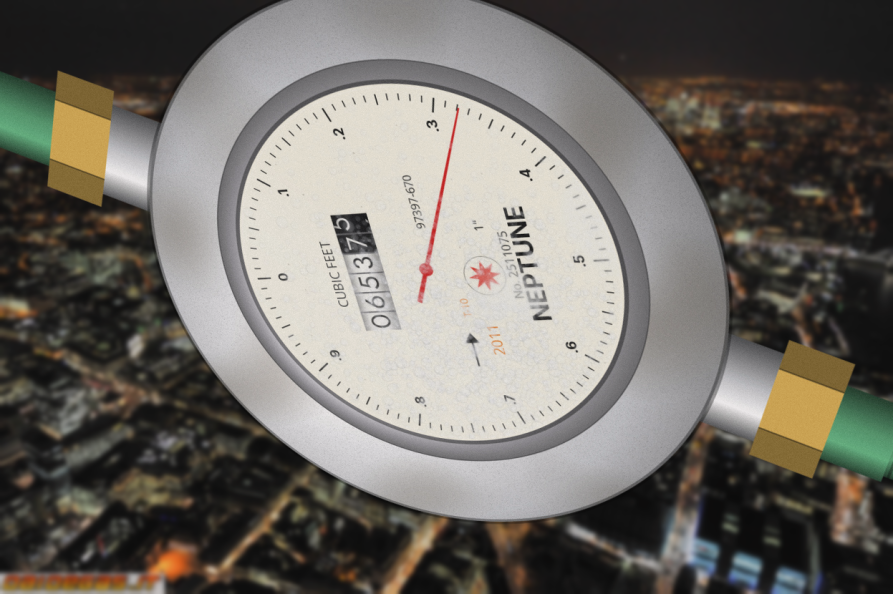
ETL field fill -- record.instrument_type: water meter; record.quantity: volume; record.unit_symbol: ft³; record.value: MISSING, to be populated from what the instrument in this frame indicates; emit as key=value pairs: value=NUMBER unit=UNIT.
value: value=65375.32 unit=ft³
